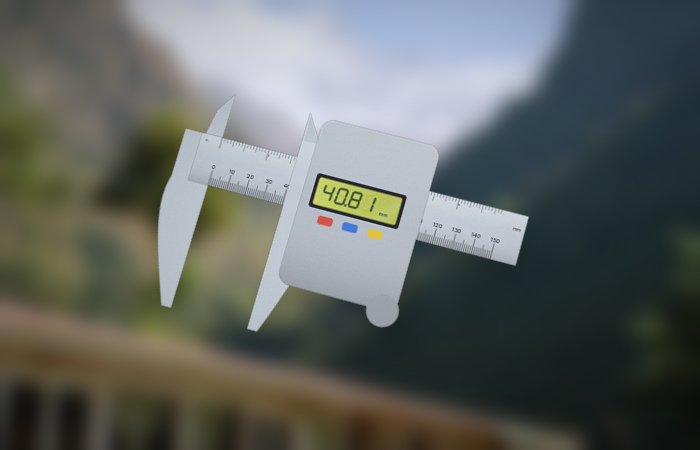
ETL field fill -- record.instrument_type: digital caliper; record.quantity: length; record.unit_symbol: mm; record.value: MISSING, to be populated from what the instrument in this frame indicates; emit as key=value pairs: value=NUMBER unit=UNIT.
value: value=40.81 unit=mm
